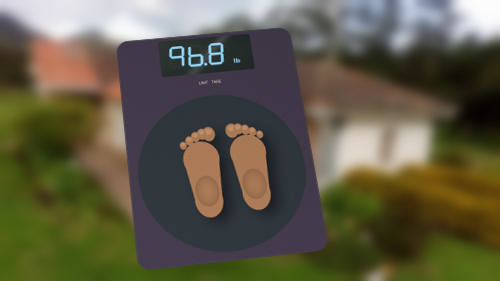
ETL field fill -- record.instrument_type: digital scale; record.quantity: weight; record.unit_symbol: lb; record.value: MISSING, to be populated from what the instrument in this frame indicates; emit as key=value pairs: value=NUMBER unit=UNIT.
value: value=96.8 unit=lb
